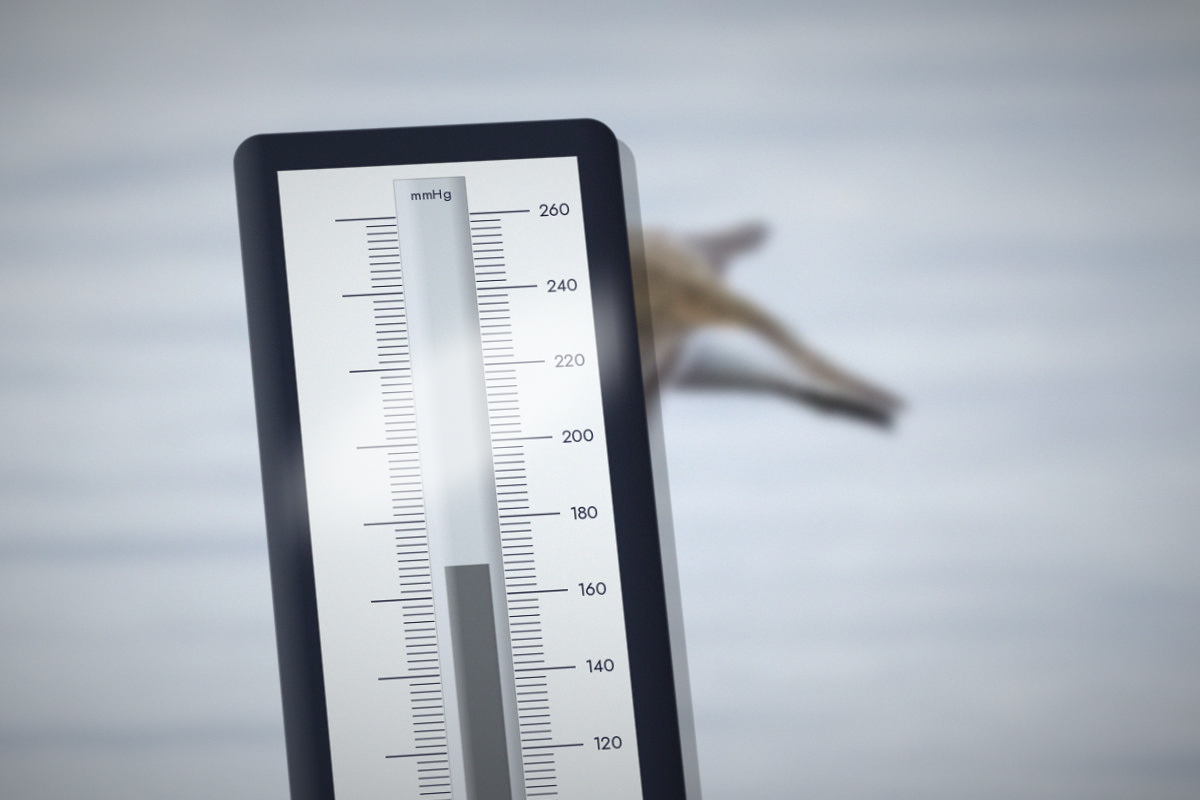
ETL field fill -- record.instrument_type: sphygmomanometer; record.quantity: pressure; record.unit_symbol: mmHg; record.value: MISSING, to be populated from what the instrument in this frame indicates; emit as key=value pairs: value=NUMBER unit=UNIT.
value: value=168 unit=mmHg
